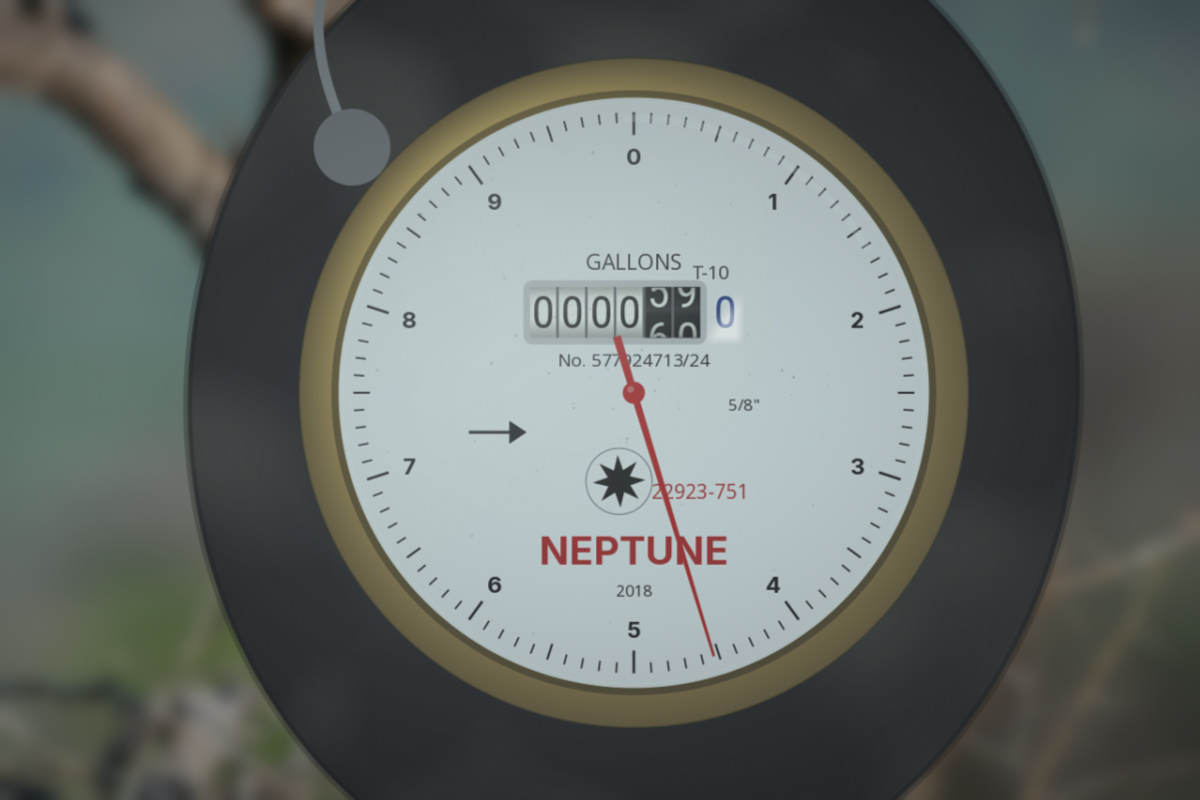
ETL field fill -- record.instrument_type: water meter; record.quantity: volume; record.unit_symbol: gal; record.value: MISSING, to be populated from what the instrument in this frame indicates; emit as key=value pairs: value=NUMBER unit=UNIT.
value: value=594.5 unit=gal
